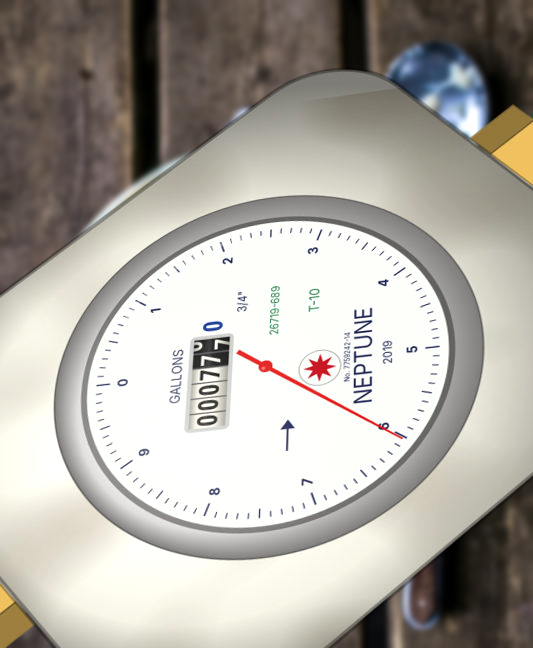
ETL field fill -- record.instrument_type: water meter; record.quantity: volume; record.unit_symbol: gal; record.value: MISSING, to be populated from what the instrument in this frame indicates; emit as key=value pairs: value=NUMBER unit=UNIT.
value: value=7766.0 unit=gal
